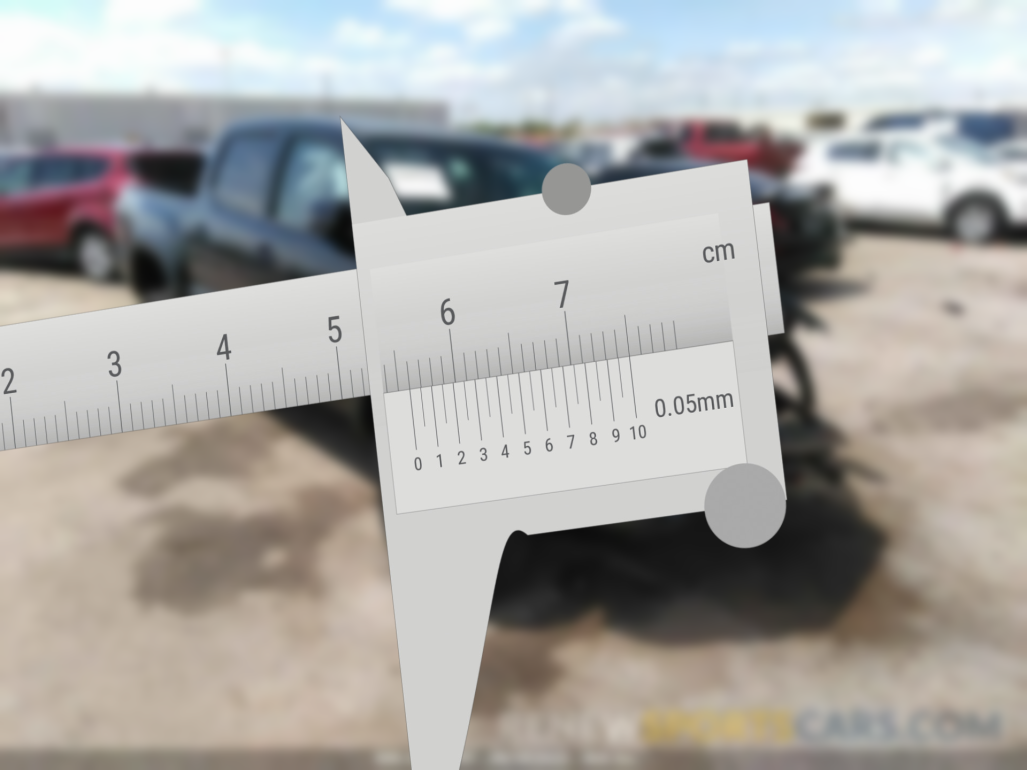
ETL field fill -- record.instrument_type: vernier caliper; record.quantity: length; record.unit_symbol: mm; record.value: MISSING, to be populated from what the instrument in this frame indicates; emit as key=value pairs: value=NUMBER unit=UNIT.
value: value=56.0 unit=mm
